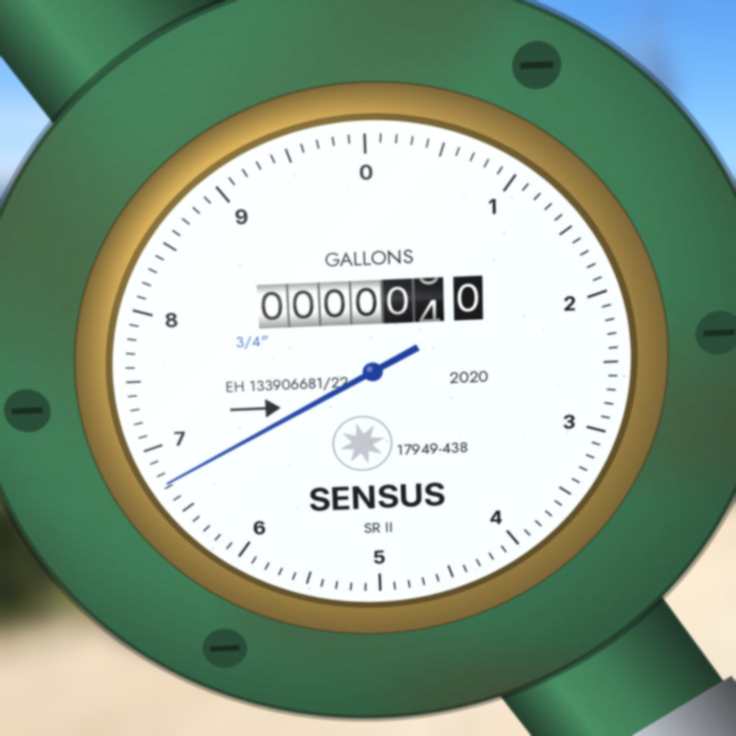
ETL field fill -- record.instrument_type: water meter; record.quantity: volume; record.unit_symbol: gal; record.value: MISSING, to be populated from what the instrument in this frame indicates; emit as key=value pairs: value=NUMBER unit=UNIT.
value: value=36.7 unit=gal
